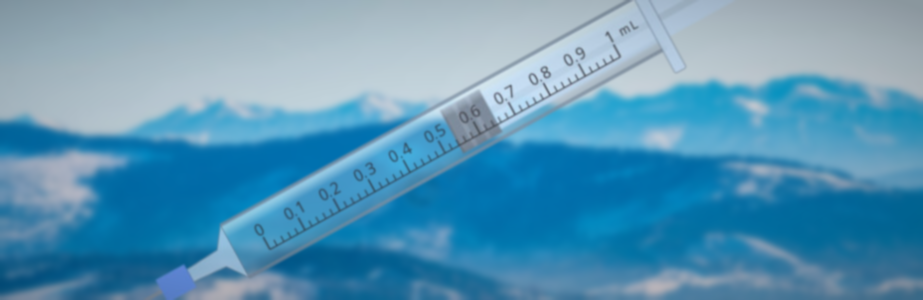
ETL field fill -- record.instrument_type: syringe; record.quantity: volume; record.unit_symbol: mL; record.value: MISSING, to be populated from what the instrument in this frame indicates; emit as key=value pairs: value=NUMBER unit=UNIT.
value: value=0.54 unit=mL
